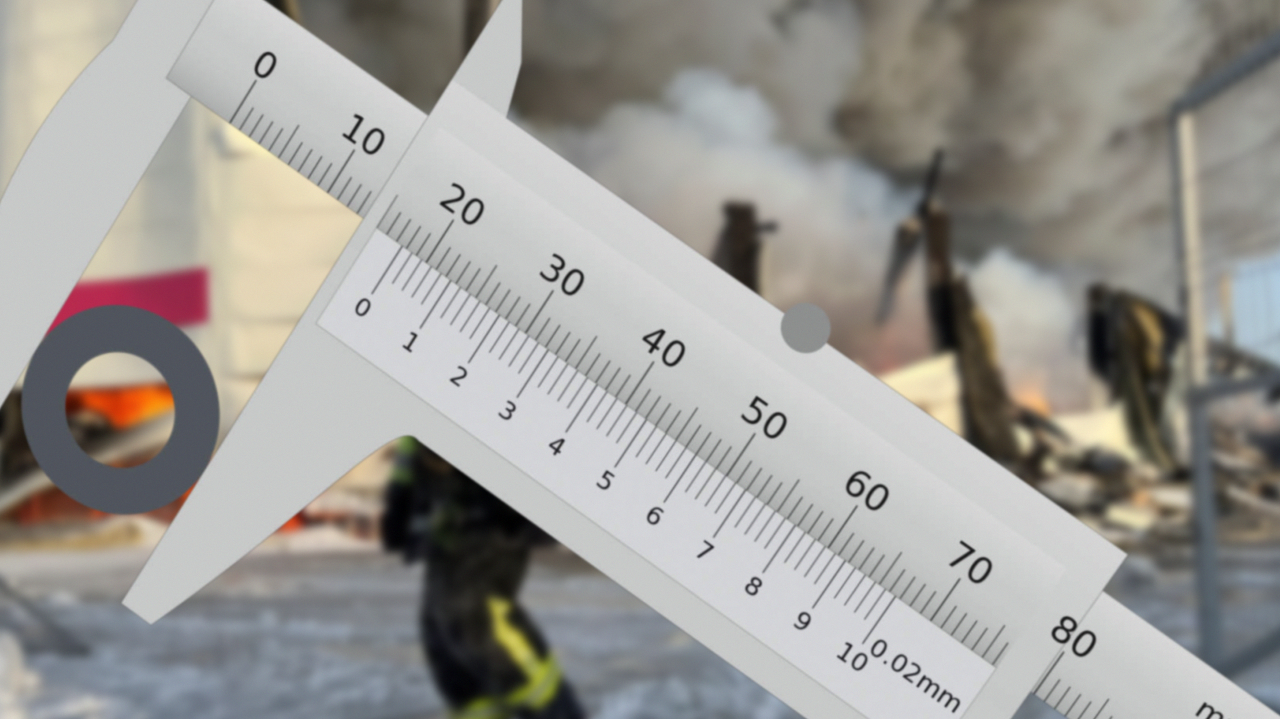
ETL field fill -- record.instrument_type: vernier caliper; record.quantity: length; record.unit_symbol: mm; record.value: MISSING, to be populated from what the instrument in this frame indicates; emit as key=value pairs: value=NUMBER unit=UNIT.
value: value=17.6 unit=mm
